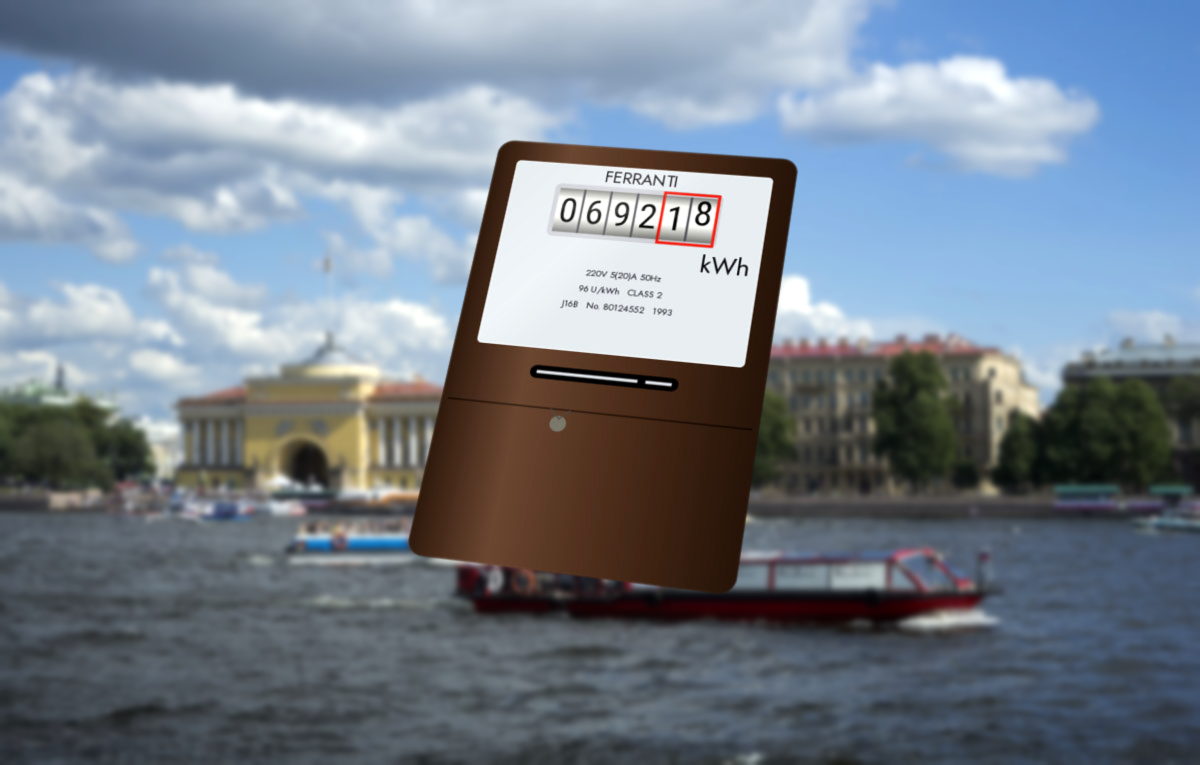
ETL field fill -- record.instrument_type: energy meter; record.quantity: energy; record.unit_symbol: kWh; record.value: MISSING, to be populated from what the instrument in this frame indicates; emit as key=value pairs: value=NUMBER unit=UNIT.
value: value=692.18 unit=kWh
